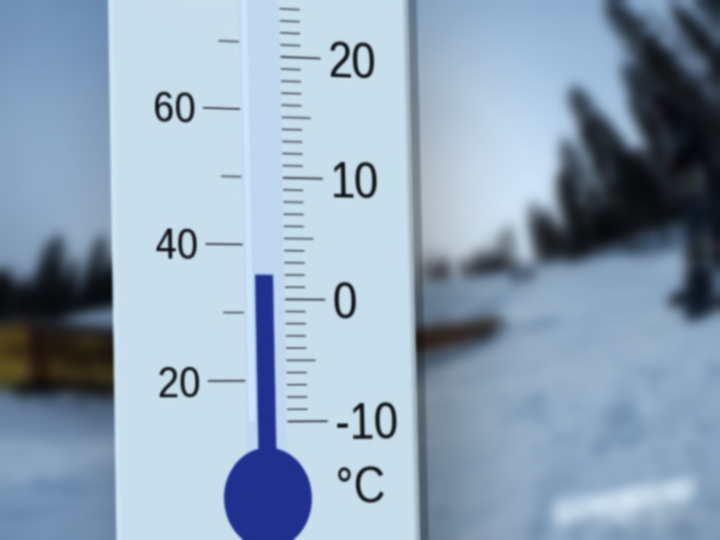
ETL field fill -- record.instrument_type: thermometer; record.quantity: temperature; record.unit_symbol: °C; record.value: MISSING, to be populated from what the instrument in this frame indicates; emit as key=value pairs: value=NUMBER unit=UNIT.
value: value=2 unit=°C
